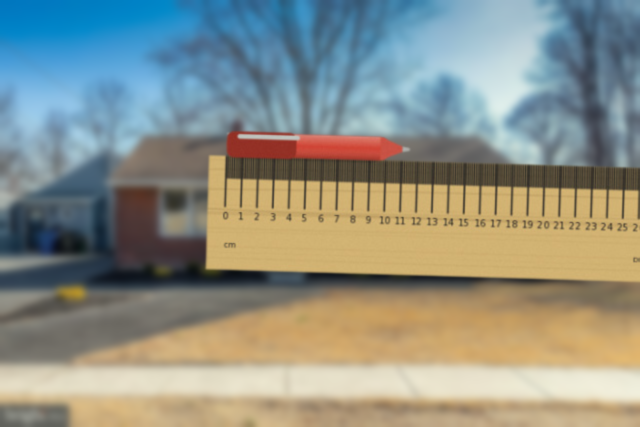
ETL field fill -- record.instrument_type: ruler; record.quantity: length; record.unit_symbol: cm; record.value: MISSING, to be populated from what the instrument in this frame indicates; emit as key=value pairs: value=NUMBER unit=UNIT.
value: value=11.5 unit=cm
